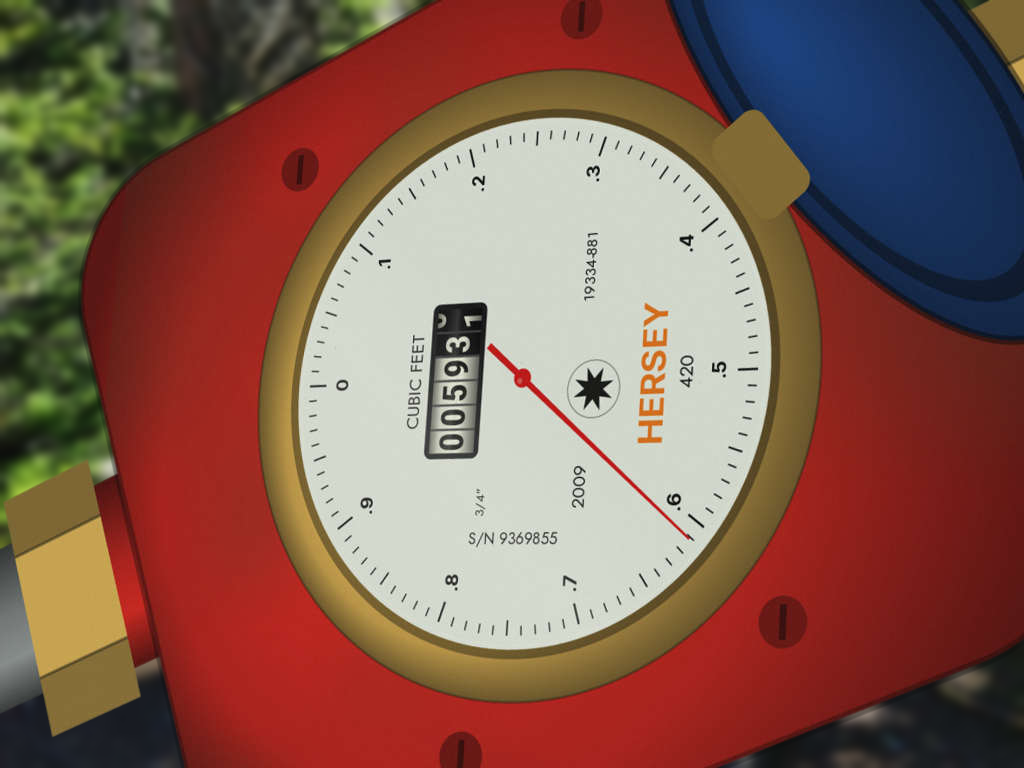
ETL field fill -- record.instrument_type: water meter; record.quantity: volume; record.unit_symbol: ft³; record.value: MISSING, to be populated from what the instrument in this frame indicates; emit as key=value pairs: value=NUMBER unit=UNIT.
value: value=5930.61 unit=ft³
